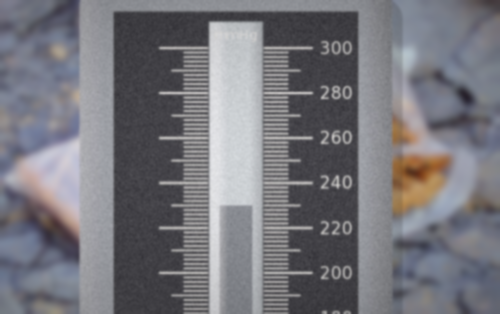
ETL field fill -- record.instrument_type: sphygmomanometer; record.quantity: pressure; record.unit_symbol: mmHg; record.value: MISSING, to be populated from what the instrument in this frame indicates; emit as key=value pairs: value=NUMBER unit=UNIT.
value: value=230 unit=mmHg
